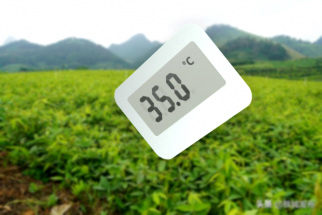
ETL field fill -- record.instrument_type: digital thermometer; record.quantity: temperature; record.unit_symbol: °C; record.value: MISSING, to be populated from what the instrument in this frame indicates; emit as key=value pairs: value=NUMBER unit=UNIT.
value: value=35.0 unit=°C
